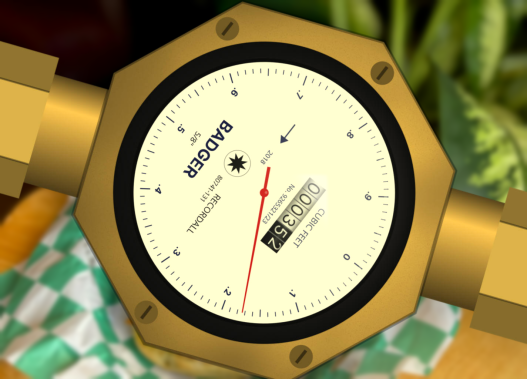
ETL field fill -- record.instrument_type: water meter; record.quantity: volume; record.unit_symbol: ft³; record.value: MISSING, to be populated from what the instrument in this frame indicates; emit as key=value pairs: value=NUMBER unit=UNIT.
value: value=352.17 unit=ft³
